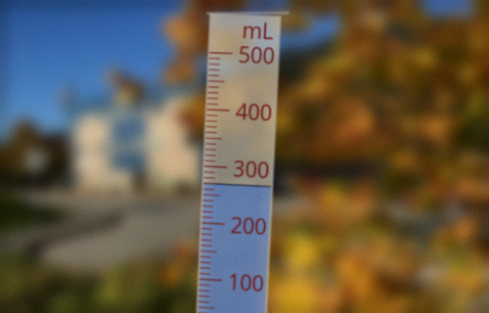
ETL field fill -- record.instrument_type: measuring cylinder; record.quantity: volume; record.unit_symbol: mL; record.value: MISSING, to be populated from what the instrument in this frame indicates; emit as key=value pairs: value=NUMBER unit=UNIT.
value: value=270 unit=mL
